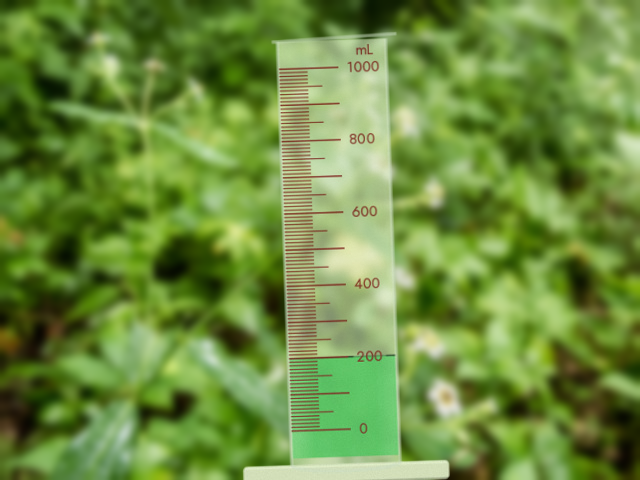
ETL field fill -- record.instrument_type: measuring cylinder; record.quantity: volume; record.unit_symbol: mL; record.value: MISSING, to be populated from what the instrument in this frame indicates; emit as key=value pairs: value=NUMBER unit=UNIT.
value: value=200 unit=mL
